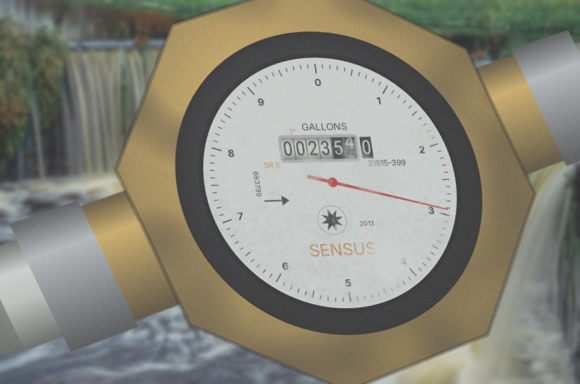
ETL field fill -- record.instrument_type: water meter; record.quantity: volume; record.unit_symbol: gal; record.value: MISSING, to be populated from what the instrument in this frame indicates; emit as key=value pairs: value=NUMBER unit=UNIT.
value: value=23542.9 unit=gal
